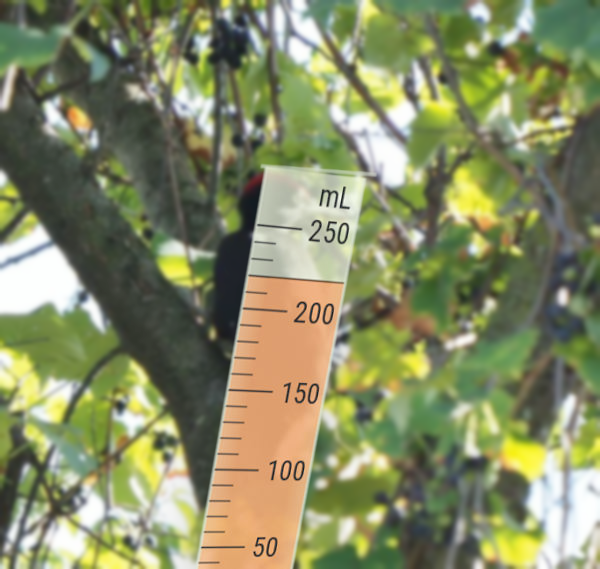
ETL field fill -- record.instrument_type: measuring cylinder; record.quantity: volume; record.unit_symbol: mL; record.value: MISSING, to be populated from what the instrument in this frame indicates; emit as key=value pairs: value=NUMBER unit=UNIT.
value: value=220 unit=mL
